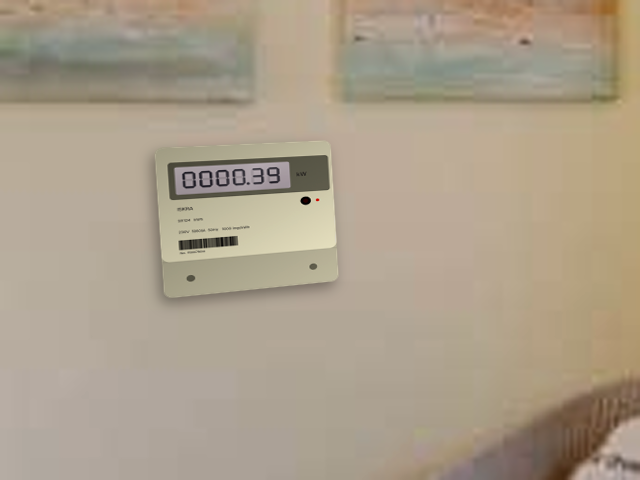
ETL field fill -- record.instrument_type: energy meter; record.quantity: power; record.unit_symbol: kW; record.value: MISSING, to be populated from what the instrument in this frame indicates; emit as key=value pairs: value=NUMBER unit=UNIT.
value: value=0.39 unit=kW
